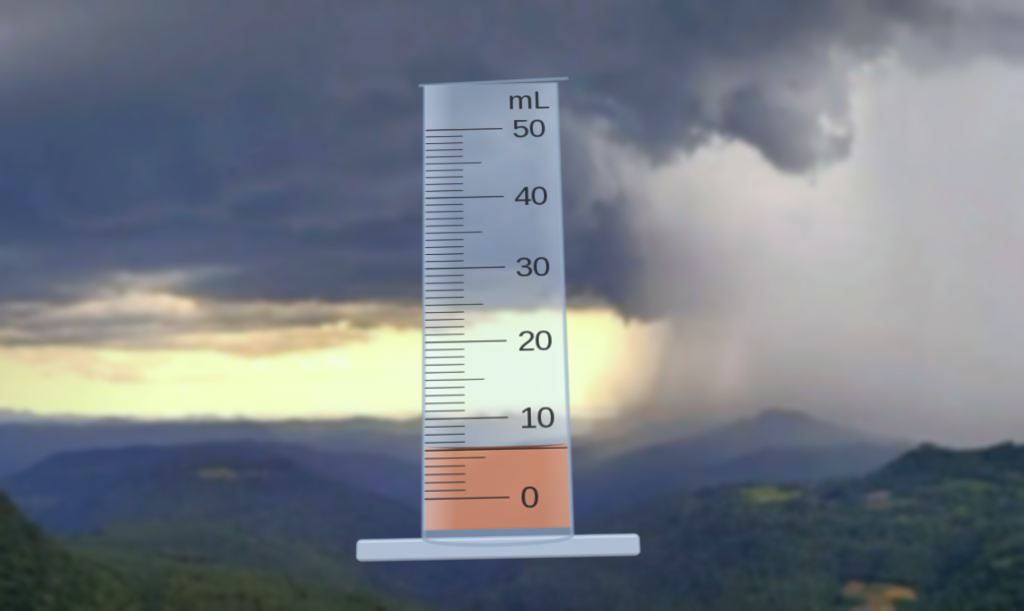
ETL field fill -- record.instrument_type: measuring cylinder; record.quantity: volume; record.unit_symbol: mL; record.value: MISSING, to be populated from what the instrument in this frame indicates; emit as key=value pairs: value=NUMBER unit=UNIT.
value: value=6 unit=mL
